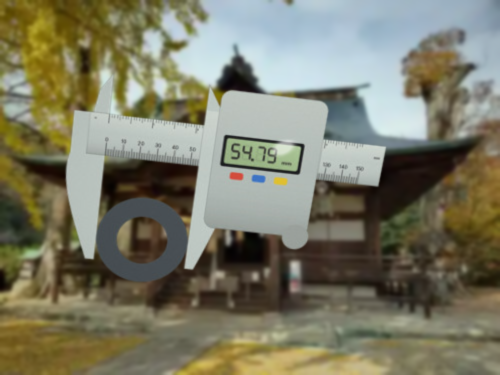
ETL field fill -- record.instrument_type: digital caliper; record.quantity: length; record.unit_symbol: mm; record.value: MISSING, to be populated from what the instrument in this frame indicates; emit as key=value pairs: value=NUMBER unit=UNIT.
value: value=54.79 unit=mm
